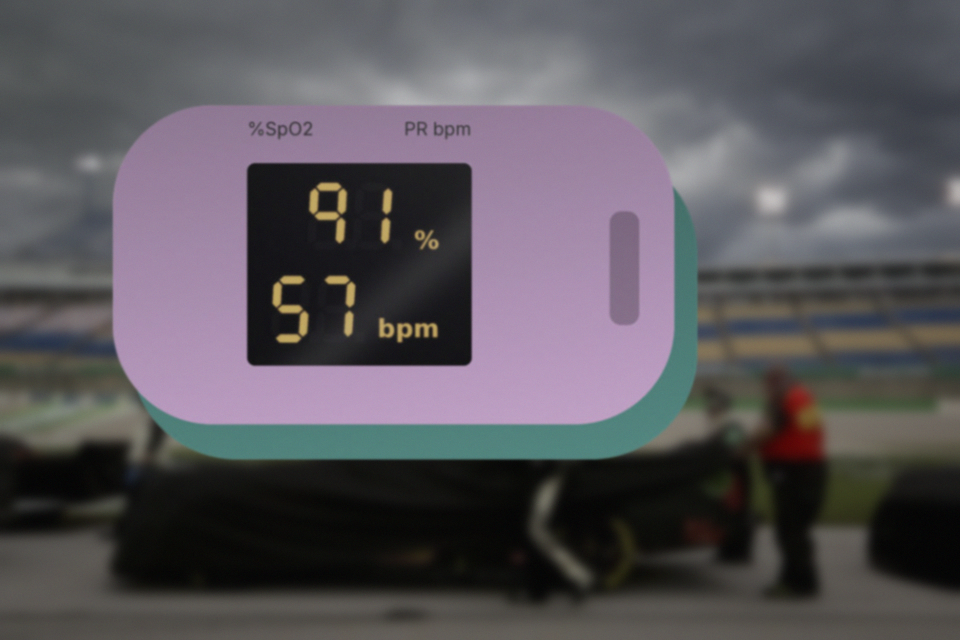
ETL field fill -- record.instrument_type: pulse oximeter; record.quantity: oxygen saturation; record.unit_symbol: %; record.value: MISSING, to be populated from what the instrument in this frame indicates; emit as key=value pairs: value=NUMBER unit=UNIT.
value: value=91 unit=%
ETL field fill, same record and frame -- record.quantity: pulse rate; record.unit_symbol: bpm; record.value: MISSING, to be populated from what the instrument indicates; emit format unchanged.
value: value=57 unit=bpm
